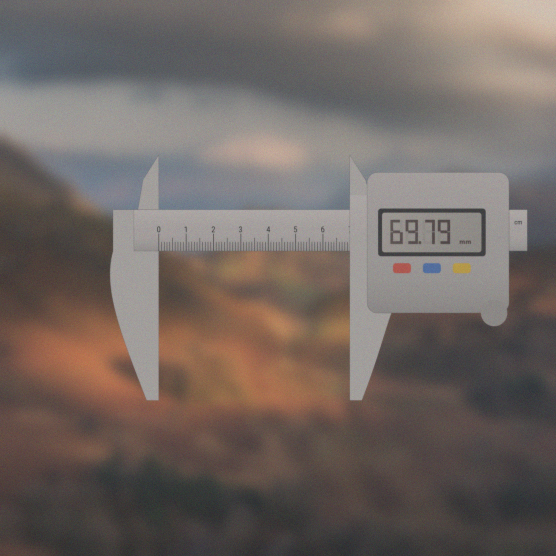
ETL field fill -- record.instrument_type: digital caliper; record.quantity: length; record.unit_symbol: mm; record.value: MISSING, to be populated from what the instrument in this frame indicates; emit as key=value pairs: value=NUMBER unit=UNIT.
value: value=69.79 unit=mm
